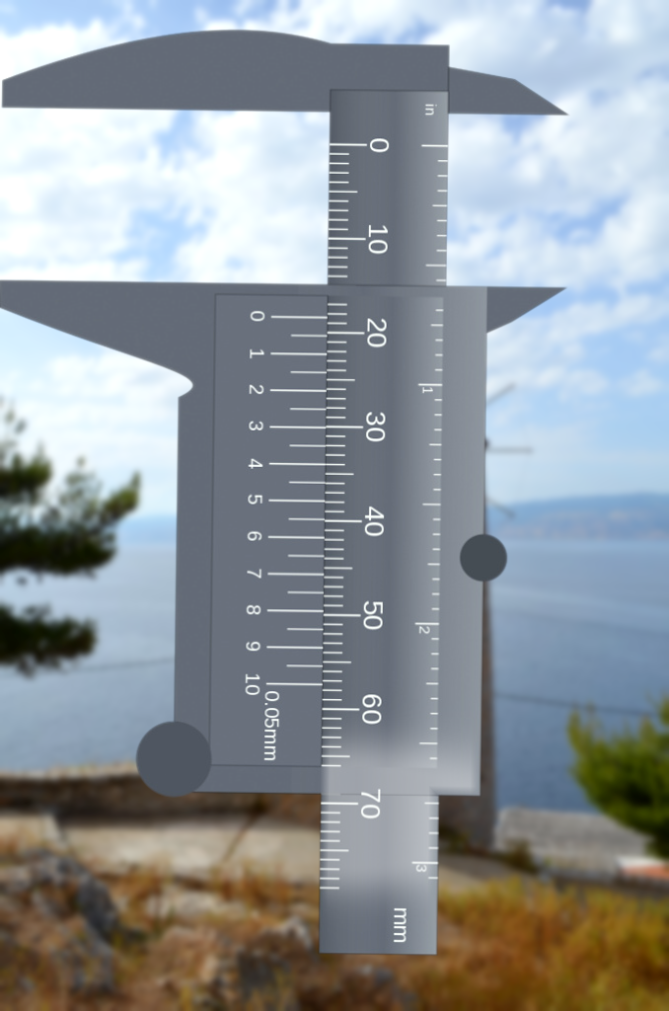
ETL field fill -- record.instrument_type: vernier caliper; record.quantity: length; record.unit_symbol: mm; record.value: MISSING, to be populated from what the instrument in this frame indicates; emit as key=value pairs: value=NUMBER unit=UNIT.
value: value=18.4 unit=mm
